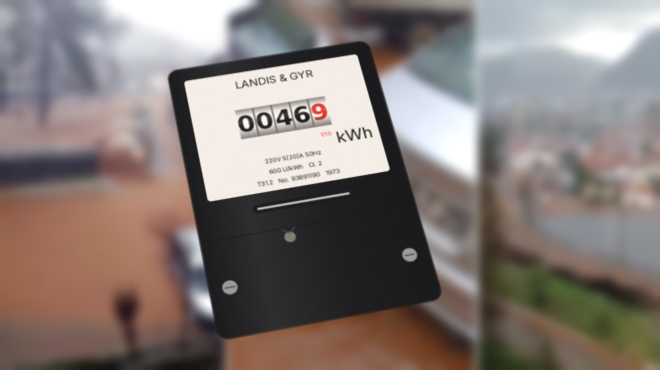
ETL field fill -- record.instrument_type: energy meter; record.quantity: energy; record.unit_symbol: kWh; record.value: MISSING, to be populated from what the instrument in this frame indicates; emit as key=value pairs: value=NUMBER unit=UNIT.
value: value=46.9 unit=kWh
